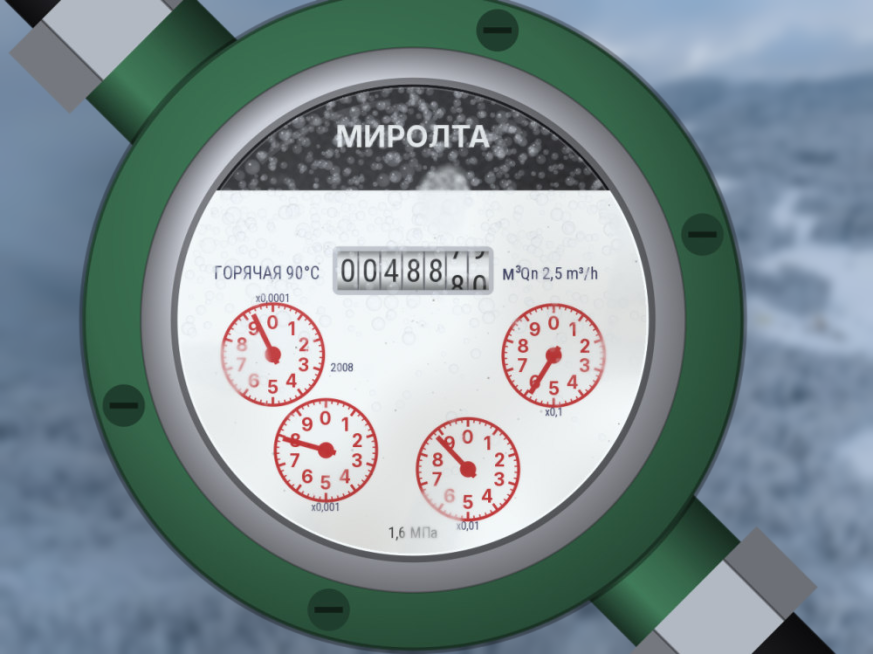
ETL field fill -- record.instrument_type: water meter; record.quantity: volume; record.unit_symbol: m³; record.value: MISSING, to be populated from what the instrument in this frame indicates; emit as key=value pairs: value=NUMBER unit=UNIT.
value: value=48879.5879 unit=m³
